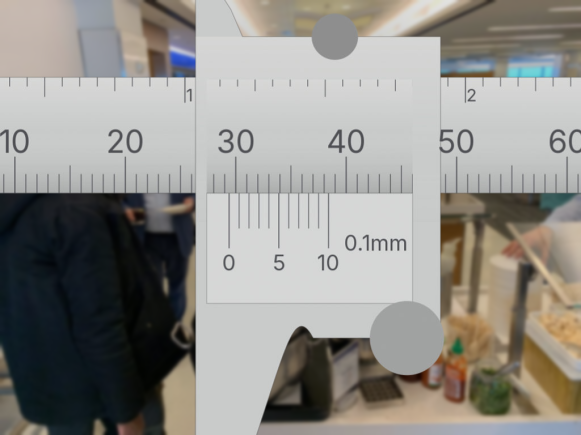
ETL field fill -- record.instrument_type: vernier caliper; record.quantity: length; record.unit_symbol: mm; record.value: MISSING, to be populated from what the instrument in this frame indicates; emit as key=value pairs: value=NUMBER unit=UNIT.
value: value=29.4 unit=mm
